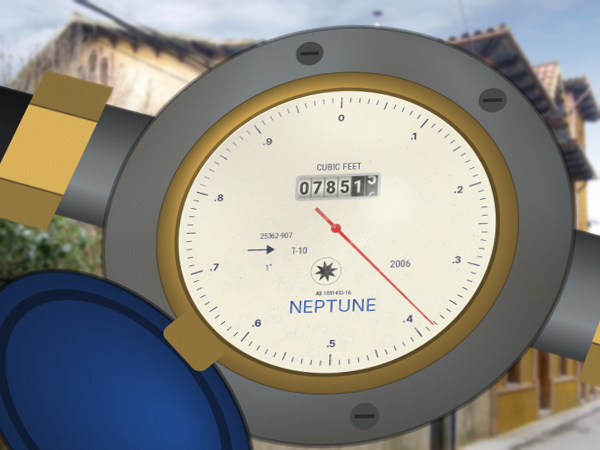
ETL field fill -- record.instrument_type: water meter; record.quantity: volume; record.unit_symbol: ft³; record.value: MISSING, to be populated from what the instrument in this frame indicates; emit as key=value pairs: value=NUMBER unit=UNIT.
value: value=78515.38 unit=ft³
